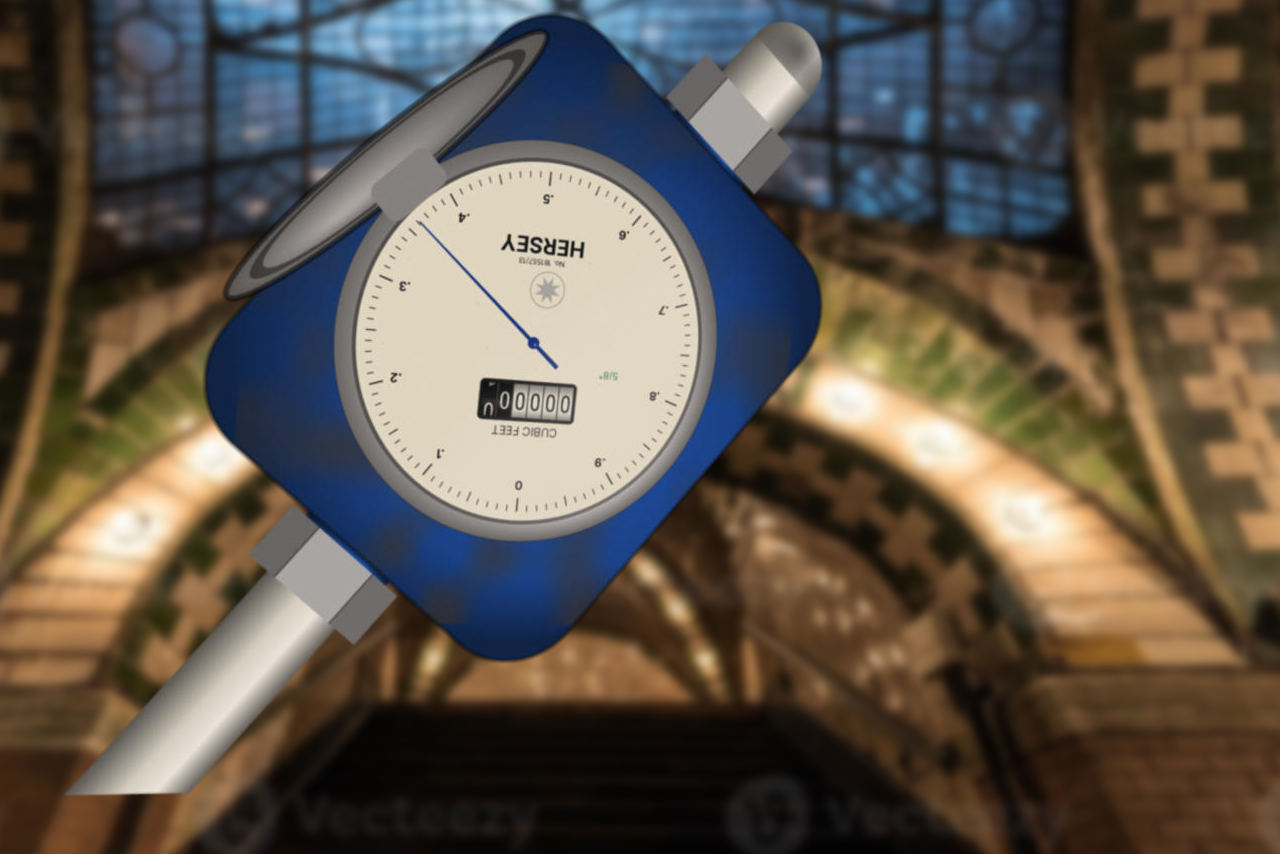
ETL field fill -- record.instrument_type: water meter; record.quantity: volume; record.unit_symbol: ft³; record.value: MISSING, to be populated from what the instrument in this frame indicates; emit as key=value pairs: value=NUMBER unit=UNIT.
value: value=0.36 unit=ft³
